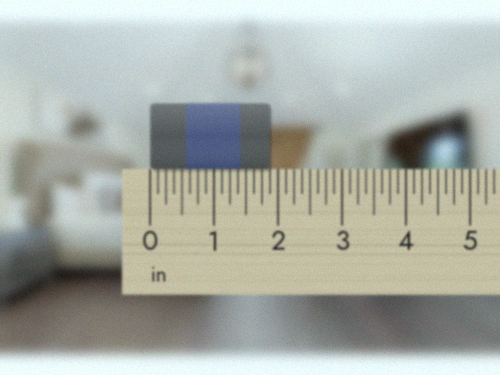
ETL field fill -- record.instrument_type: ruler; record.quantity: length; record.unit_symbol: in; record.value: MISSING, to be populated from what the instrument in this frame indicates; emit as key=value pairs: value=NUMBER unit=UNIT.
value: value=1.875 unit=in
